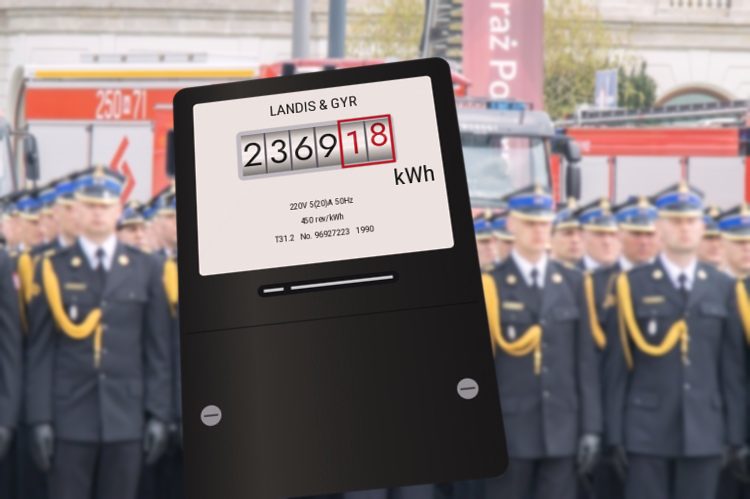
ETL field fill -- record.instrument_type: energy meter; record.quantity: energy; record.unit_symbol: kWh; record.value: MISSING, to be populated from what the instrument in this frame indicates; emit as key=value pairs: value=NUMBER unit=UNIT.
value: value=2369.18 unit=kWh
